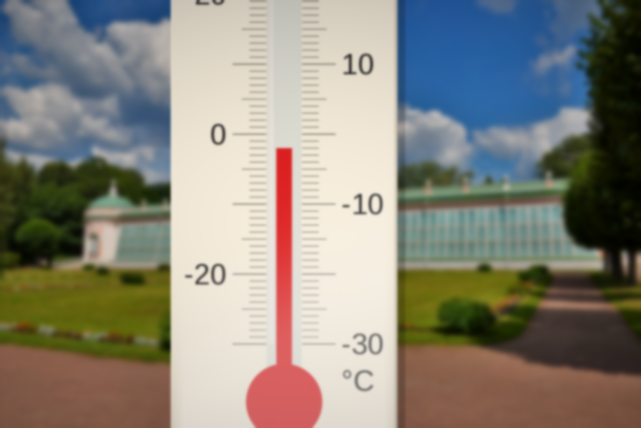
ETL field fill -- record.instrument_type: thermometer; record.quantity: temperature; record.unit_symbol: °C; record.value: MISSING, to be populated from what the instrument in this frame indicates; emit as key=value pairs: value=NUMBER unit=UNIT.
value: value=-2 unit=°C
